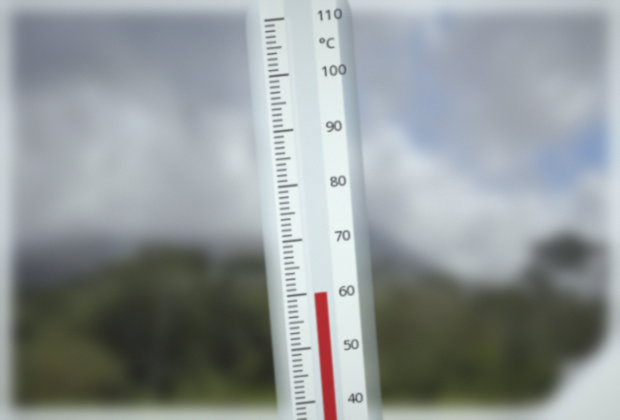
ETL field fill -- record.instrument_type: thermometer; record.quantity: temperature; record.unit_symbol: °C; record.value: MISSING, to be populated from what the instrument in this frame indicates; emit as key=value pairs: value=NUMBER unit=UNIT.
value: value=60 unit=°C
